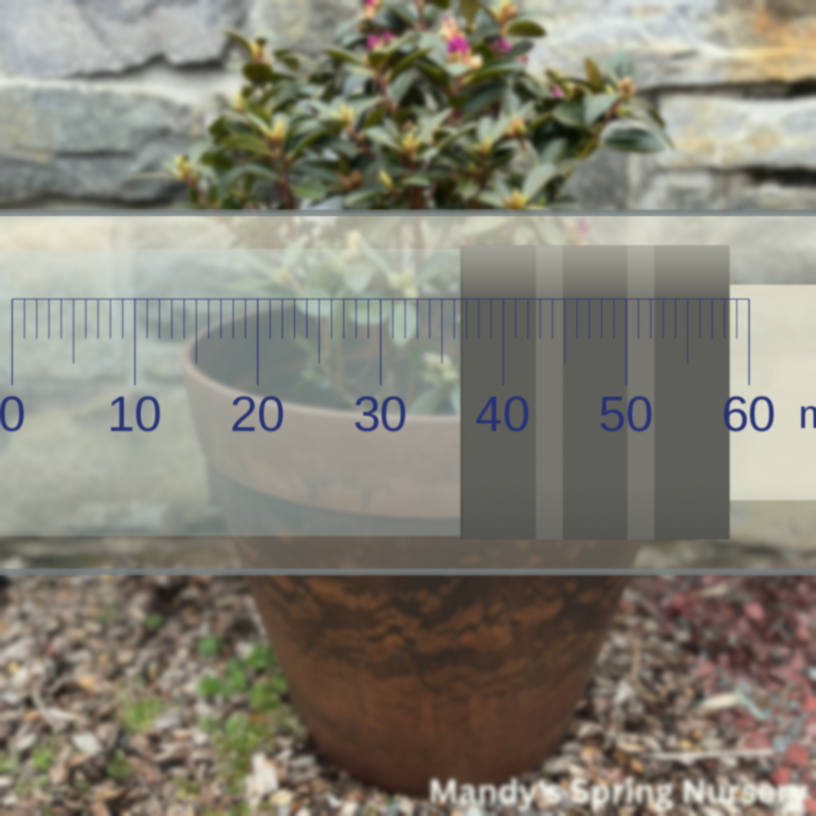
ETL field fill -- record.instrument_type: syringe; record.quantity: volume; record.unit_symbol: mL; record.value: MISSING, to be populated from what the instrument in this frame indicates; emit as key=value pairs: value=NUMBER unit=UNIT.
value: value=36.5 unit=mL
